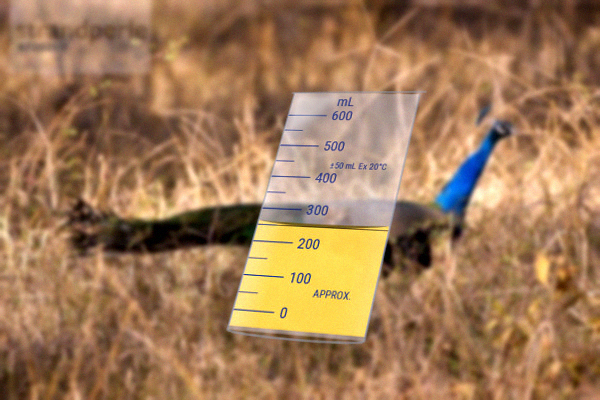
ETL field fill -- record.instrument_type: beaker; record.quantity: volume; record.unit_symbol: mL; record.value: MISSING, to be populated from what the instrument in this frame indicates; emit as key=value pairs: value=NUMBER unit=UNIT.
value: value=250 unit=mL
